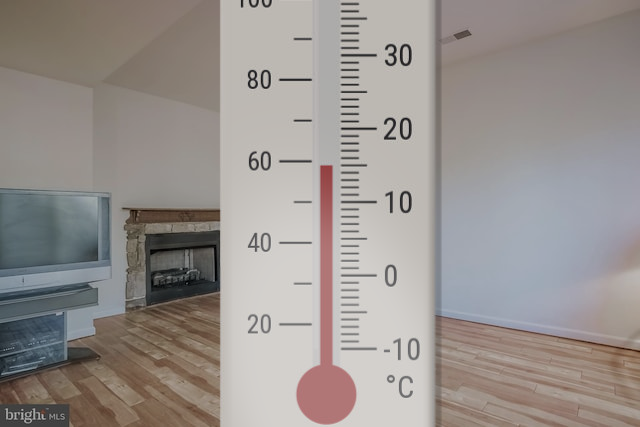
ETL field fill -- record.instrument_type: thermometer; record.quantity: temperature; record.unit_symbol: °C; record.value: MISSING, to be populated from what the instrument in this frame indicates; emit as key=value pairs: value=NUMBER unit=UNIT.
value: value=15 unit=°C
